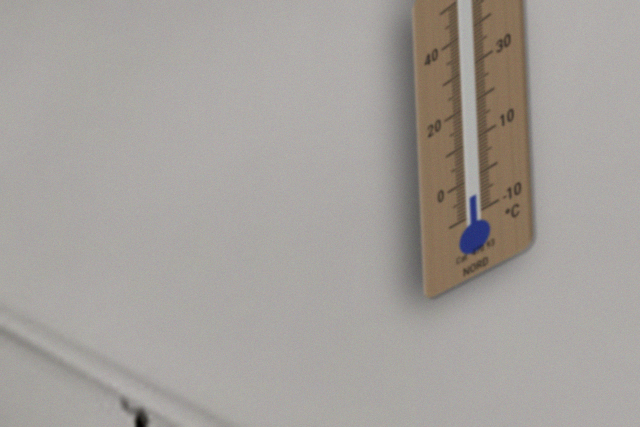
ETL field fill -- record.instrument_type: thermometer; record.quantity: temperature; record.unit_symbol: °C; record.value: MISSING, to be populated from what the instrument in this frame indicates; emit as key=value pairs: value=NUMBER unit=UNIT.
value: value=-5 unit=°C
